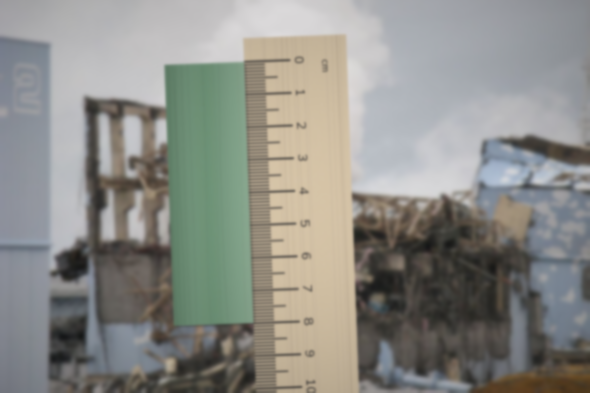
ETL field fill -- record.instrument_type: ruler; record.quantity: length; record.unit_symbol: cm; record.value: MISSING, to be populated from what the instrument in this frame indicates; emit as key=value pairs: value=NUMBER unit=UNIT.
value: value=8 unit=cm
